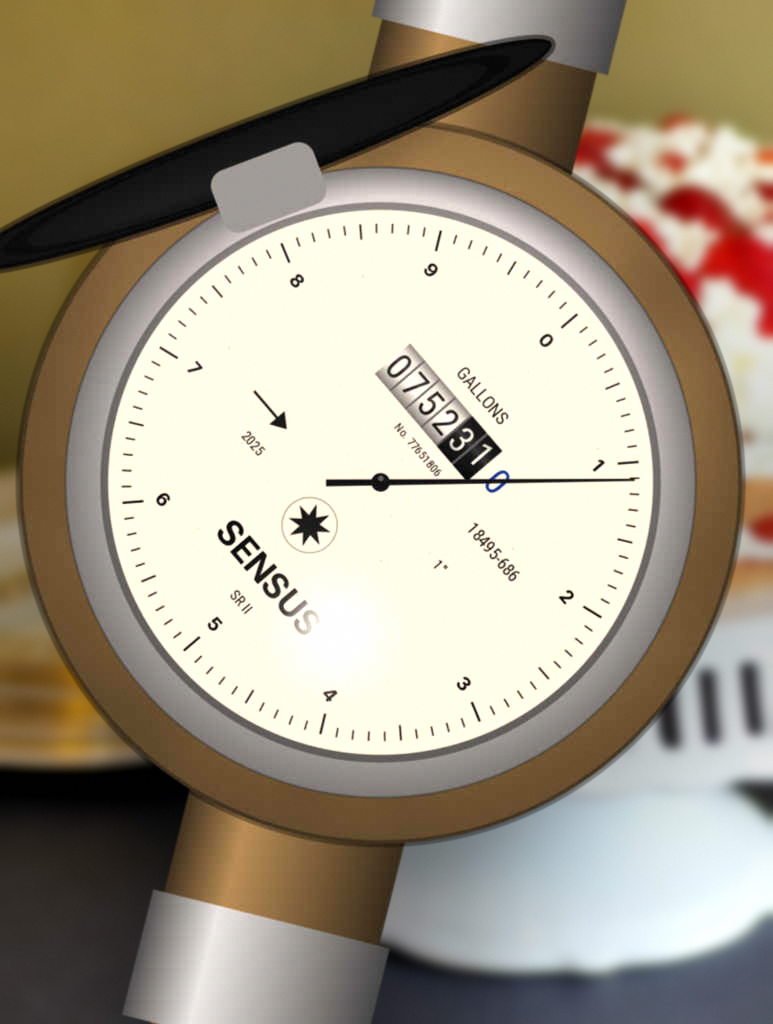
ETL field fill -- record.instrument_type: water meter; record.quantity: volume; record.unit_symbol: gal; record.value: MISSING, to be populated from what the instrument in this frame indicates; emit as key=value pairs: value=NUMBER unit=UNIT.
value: value=752311.1 unit=gal
